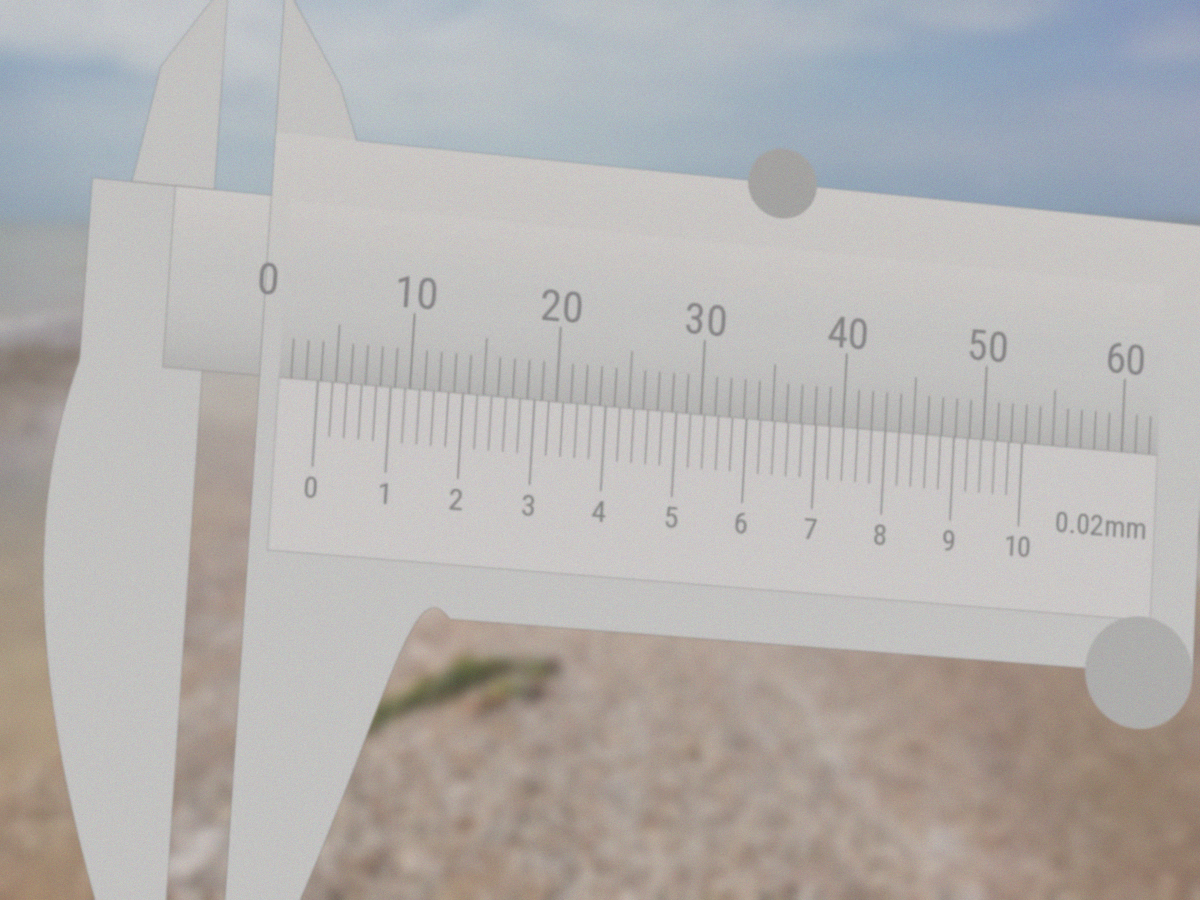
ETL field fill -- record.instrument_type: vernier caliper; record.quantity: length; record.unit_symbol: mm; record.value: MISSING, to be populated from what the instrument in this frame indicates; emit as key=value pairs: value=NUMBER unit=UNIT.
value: value=3.8 unit=mm
